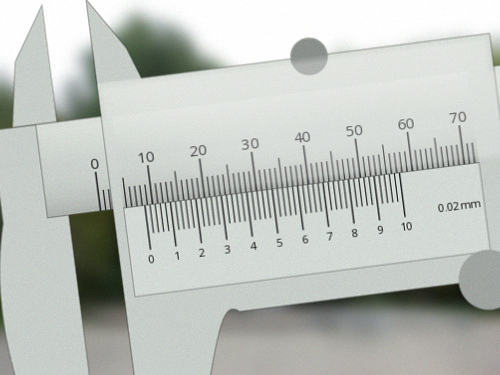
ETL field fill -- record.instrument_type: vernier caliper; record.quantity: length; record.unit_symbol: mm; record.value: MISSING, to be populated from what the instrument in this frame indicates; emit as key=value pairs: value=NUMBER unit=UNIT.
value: value=8.5 unit=mm
